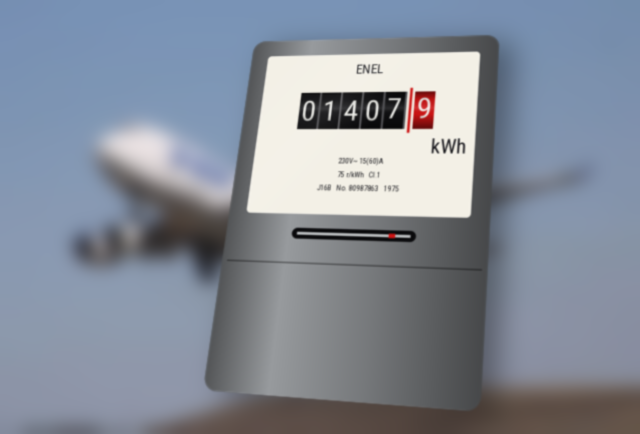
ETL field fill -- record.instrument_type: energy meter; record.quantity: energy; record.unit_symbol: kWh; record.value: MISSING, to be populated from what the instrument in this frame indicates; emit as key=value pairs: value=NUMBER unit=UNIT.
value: value=1407.9 unit=kWh
